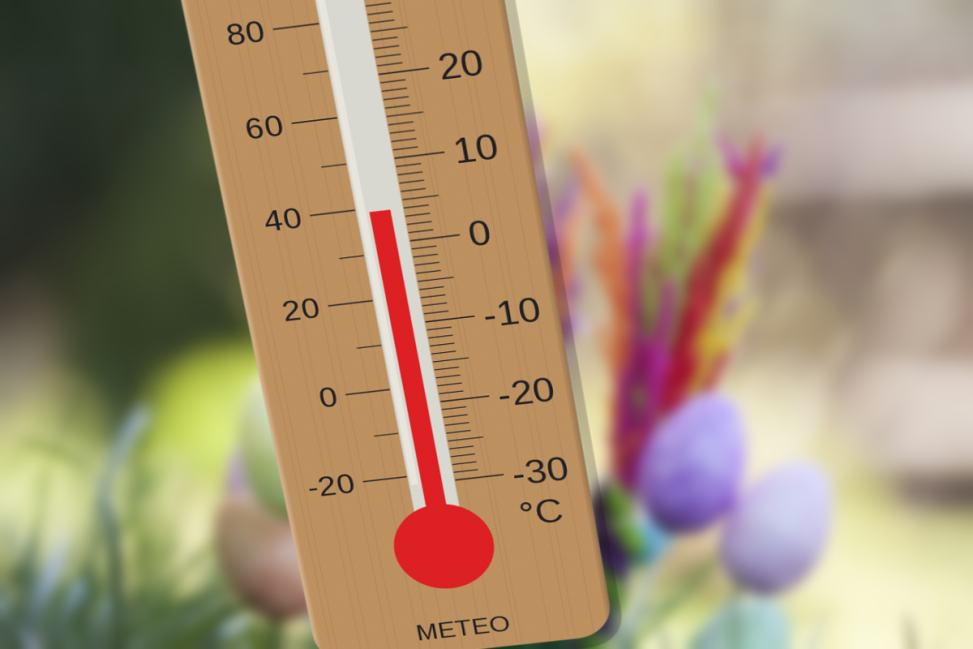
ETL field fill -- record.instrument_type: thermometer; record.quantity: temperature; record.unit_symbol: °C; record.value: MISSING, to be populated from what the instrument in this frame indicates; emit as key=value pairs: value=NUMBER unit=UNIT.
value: value=4 unit=°C
